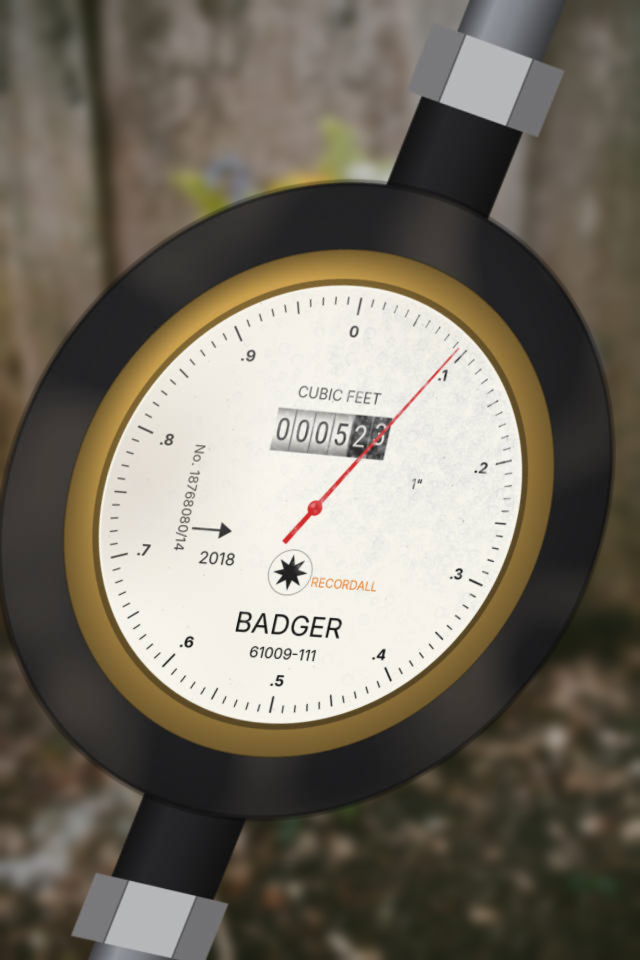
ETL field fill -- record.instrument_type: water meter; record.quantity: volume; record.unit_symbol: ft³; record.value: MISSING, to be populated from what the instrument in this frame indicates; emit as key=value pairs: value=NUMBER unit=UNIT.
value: value=523.09 unit=ft³
